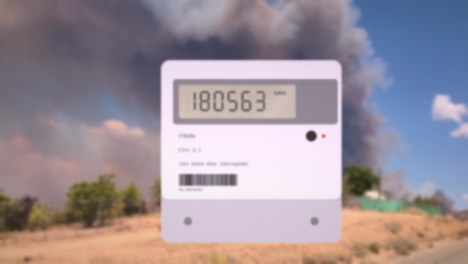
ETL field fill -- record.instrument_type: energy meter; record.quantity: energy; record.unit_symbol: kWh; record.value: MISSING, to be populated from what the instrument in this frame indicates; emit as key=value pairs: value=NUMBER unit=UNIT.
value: value=180563 unit=kWh
